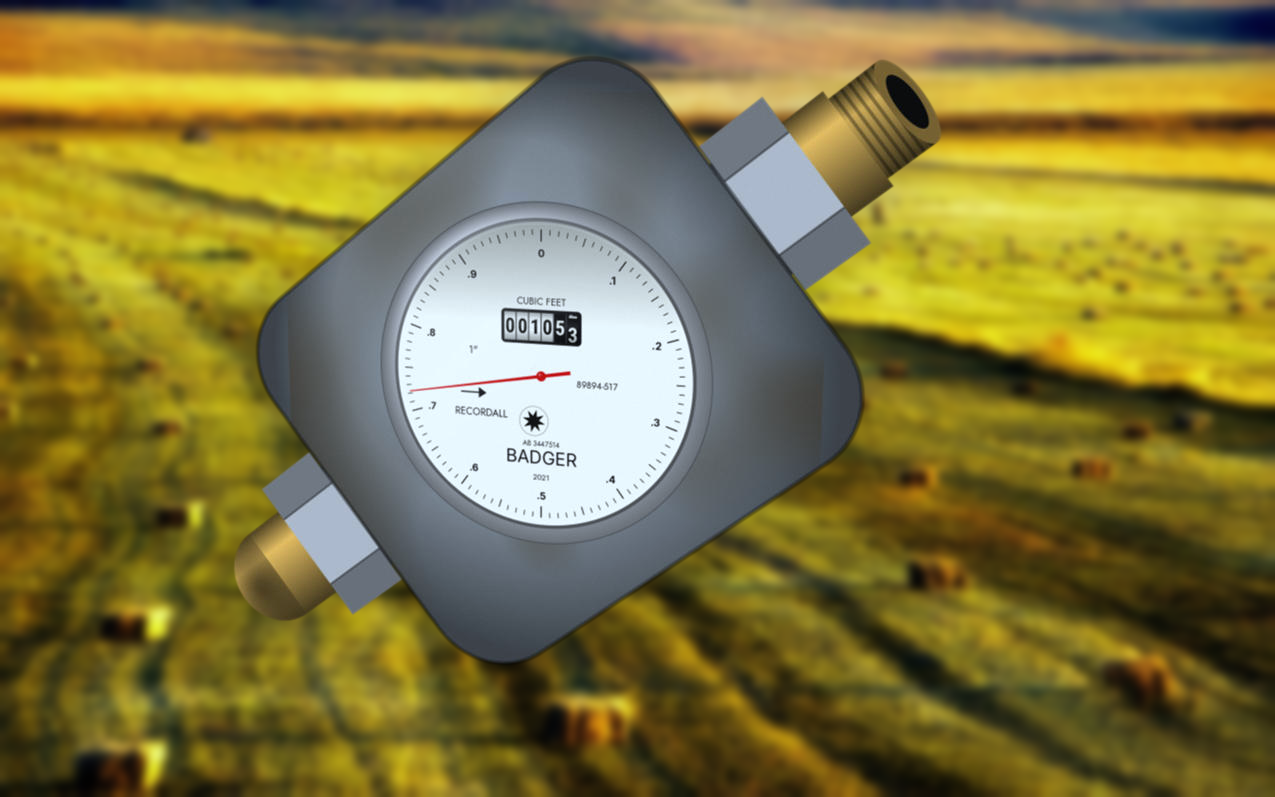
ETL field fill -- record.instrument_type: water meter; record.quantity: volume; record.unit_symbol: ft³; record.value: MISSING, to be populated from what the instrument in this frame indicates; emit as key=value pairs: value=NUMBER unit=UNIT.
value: value=1052.72 unit=ft³
